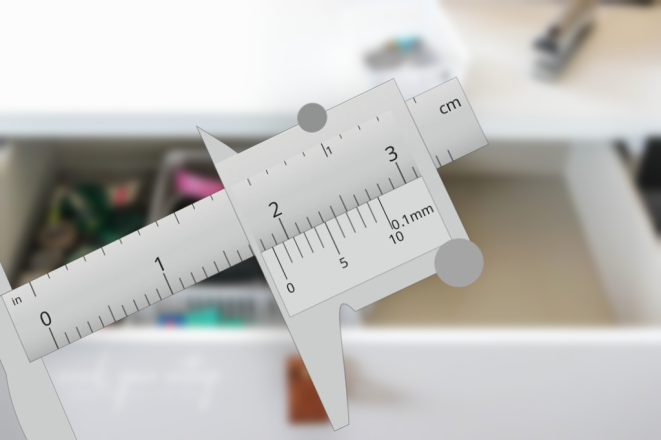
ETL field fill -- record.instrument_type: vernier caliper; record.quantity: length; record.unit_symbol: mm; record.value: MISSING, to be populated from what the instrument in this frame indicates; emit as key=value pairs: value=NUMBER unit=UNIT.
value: value=18.6 unit=mm
